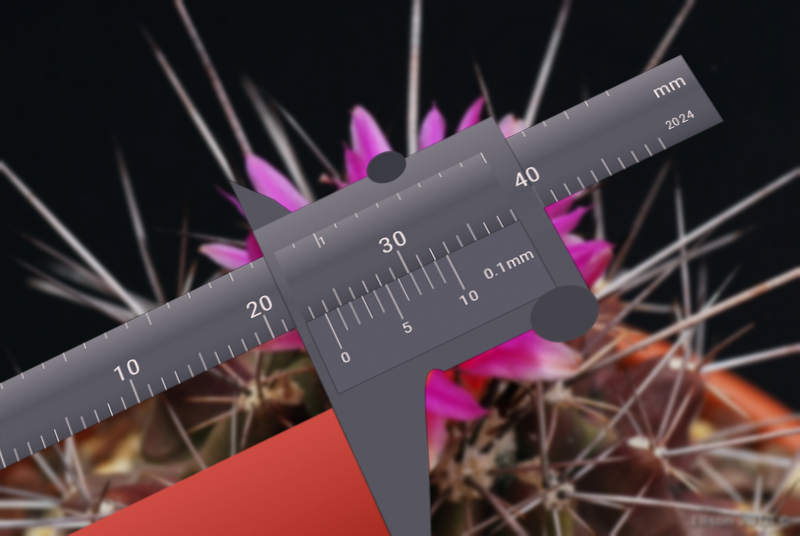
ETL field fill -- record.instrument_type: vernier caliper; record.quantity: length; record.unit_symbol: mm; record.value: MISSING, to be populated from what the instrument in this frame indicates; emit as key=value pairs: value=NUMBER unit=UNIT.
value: value=23.8 unit=mm
